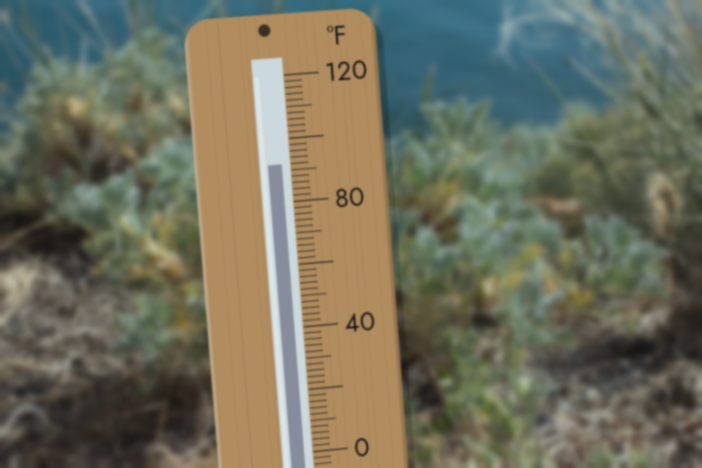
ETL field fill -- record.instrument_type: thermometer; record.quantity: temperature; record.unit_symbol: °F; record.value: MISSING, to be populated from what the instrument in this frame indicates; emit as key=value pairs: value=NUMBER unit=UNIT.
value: value=92 unit=°F
